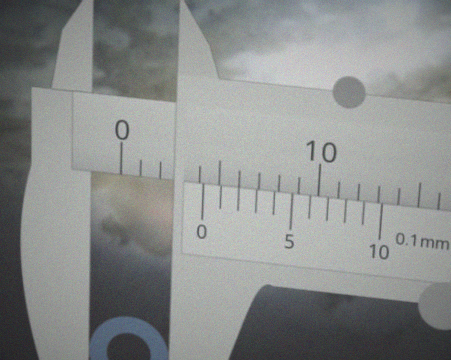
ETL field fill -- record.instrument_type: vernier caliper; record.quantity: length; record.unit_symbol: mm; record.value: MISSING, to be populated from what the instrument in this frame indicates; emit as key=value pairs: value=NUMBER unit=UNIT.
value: value=4.2 unit=mm
